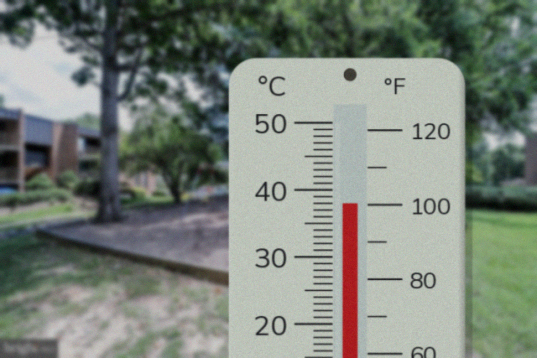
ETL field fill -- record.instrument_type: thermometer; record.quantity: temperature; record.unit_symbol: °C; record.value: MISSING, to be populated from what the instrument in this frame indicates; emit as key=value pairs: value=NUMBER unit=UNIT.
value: value=38 unit=°C
